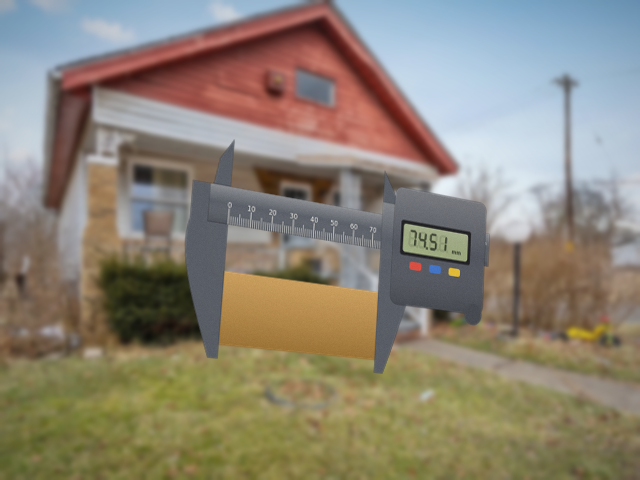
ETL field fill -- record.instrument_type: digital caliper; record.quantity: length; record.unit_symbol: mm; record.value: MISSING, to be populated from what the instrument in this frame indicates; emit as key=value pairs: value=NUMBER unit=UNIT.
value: value=74.51 unit=mm
